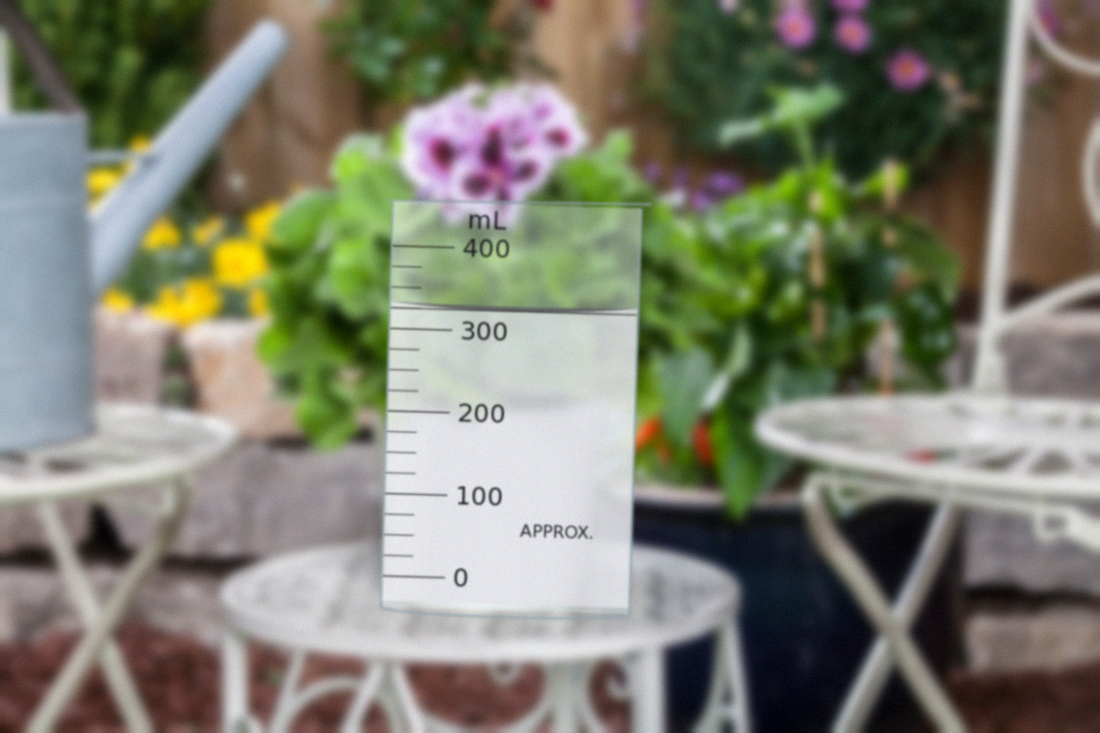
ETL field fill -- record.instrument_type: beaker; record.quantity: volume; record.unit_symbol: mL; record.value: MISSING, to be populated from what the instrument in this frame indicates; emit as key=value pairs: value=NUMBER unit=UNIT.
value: value=325 unit=mL
